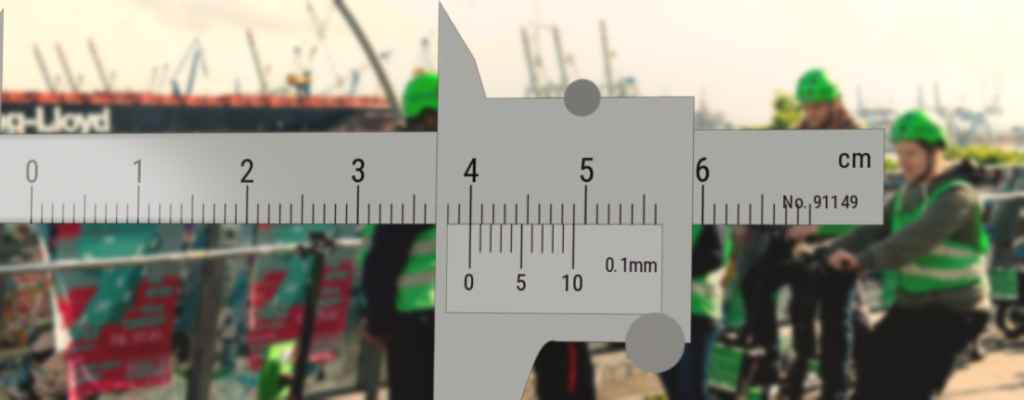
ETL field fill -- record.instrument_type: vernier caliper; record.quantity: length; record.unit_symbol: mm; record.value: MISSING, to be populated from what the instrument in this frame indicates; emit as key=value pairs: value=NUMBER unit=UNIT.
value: value=40.0 unit=mm
